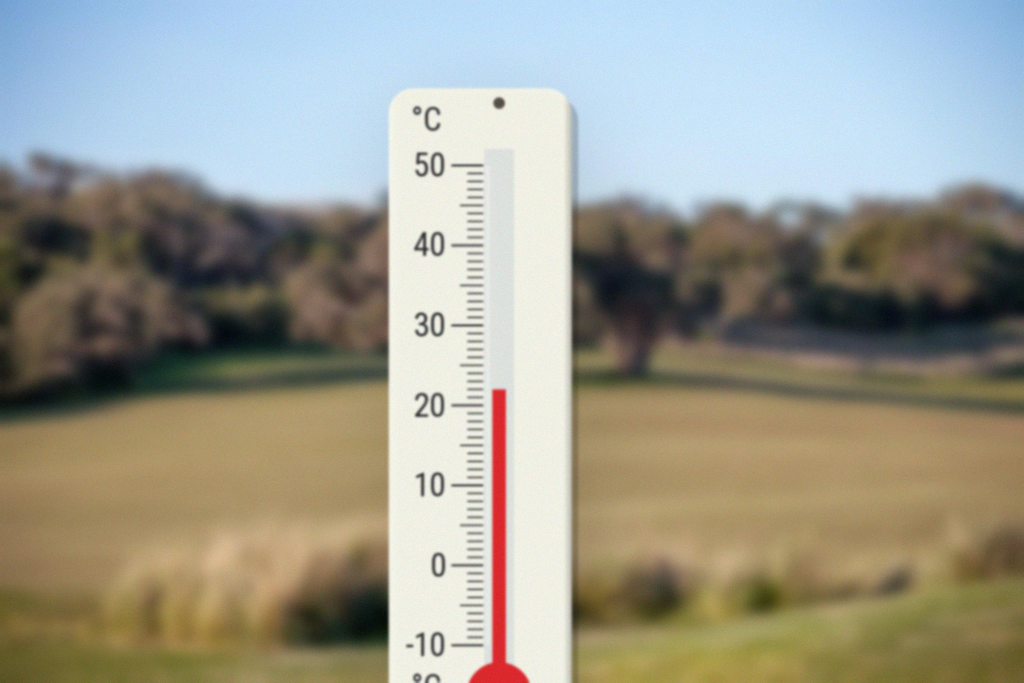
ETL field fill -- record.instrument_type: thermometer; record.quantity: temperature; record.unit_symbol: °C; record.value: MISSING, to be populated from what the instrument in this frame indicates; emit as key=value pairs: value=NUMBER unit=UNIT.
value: value=22 unit=°C
